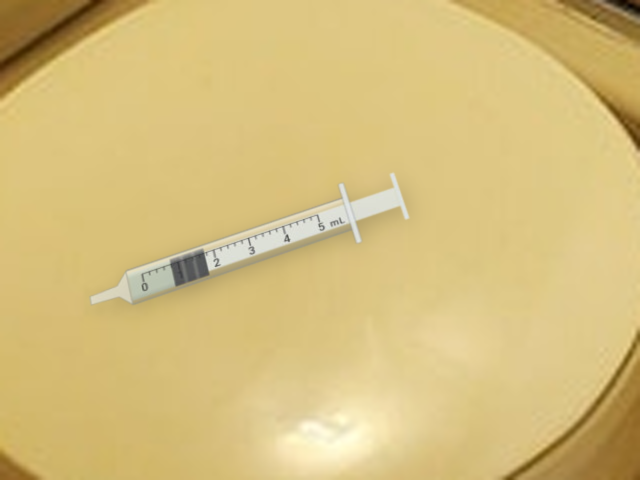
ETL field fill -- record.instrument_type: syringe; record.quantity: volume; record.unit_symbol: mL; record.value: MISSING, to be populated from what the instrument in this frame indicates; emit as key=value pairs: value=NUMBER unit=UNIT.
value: value=0.8 unit=mL
